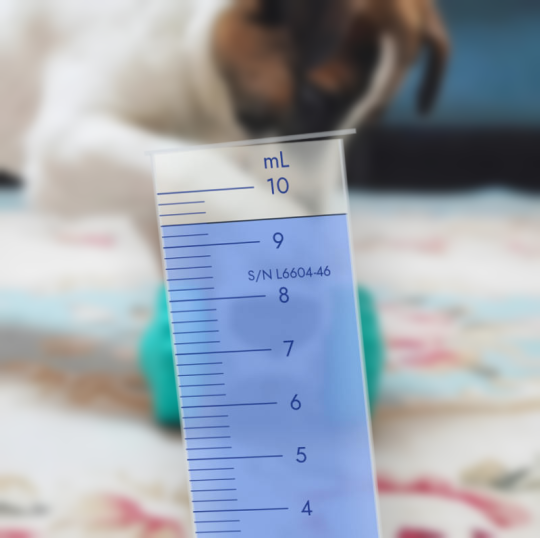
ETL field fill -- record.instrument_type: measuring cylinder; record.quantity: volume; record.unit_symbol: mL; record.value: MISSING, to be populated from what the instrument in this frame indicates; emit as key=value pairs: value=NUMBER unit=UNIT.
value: value=9.4 unit=mL
